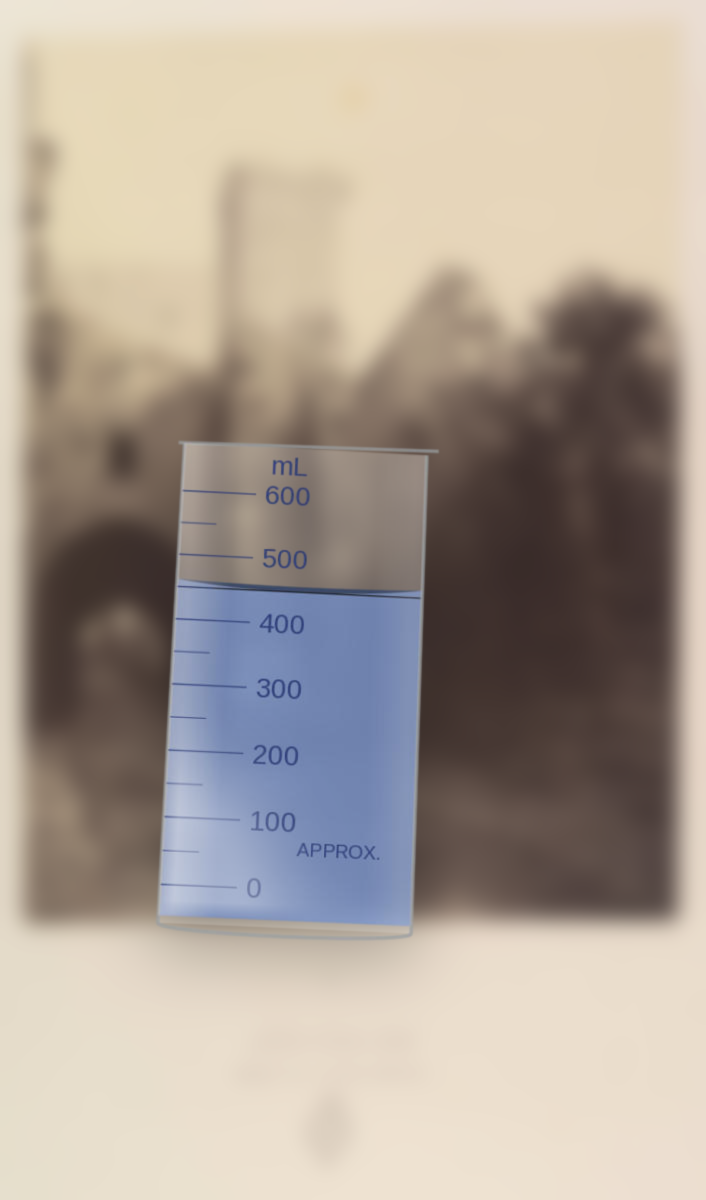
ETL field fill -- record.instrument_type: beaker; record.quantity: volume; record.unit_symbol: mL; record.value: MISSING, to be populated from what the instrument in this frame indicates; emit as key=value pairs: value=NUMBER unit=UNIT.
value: value=450 unit=mL
